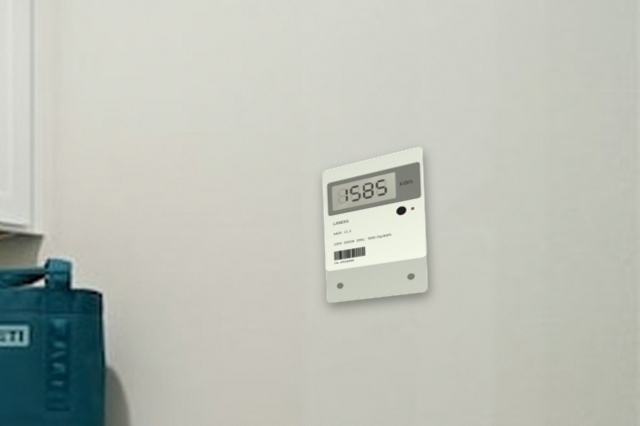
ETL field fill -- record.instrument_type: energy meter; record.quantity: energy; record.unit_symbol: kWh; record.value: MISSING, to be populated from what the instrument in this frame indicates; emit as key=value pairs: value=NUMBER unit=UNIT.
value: value=1585 unit=kWh
